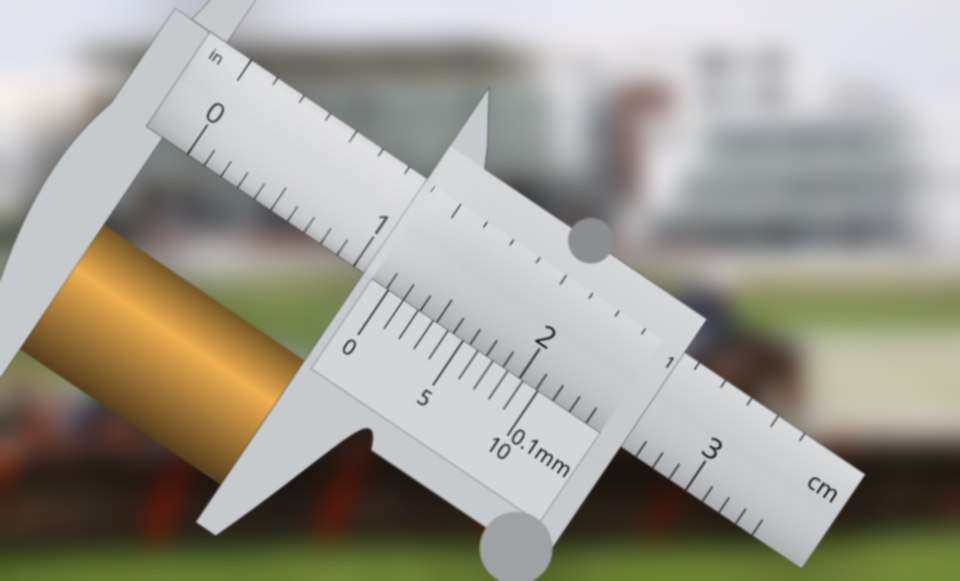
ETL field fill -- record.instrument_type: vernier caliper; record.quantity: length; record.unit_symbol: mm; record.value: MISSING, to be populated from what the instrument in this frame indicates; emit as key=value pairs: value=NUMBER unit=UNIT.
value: value=12.1 unit=mm
